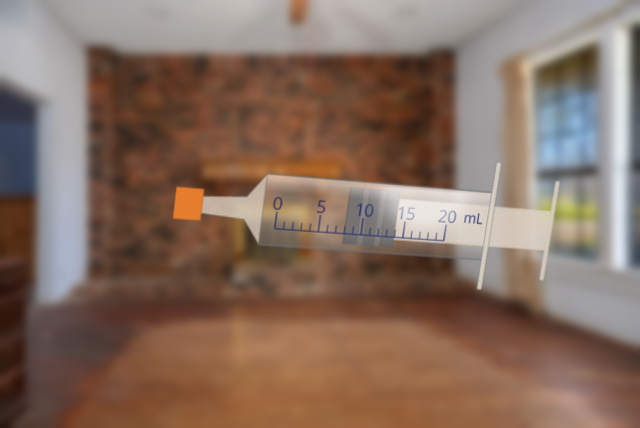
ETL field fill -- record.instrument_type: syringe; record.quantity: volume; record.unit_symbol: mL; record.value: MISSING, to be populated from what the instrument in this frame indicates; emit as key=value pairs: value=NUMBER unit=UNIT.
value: value=8 unit=mL
